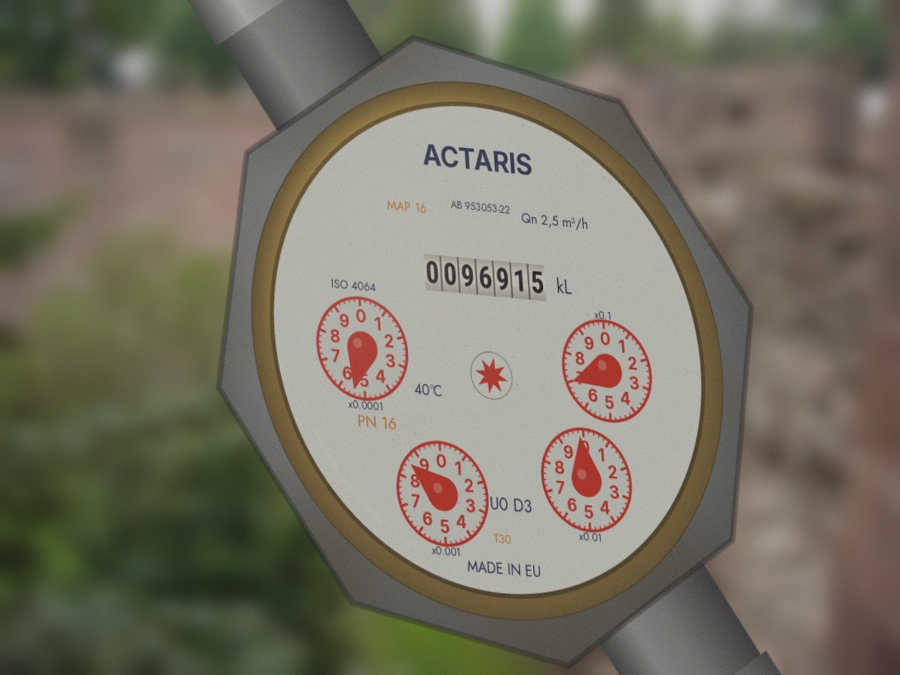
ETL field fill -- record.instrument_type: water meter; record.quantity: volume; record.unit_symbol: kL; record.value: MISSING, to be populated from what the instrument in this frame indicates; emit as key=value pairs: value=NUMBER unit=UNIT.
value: value=96915.6985 unit=kL
